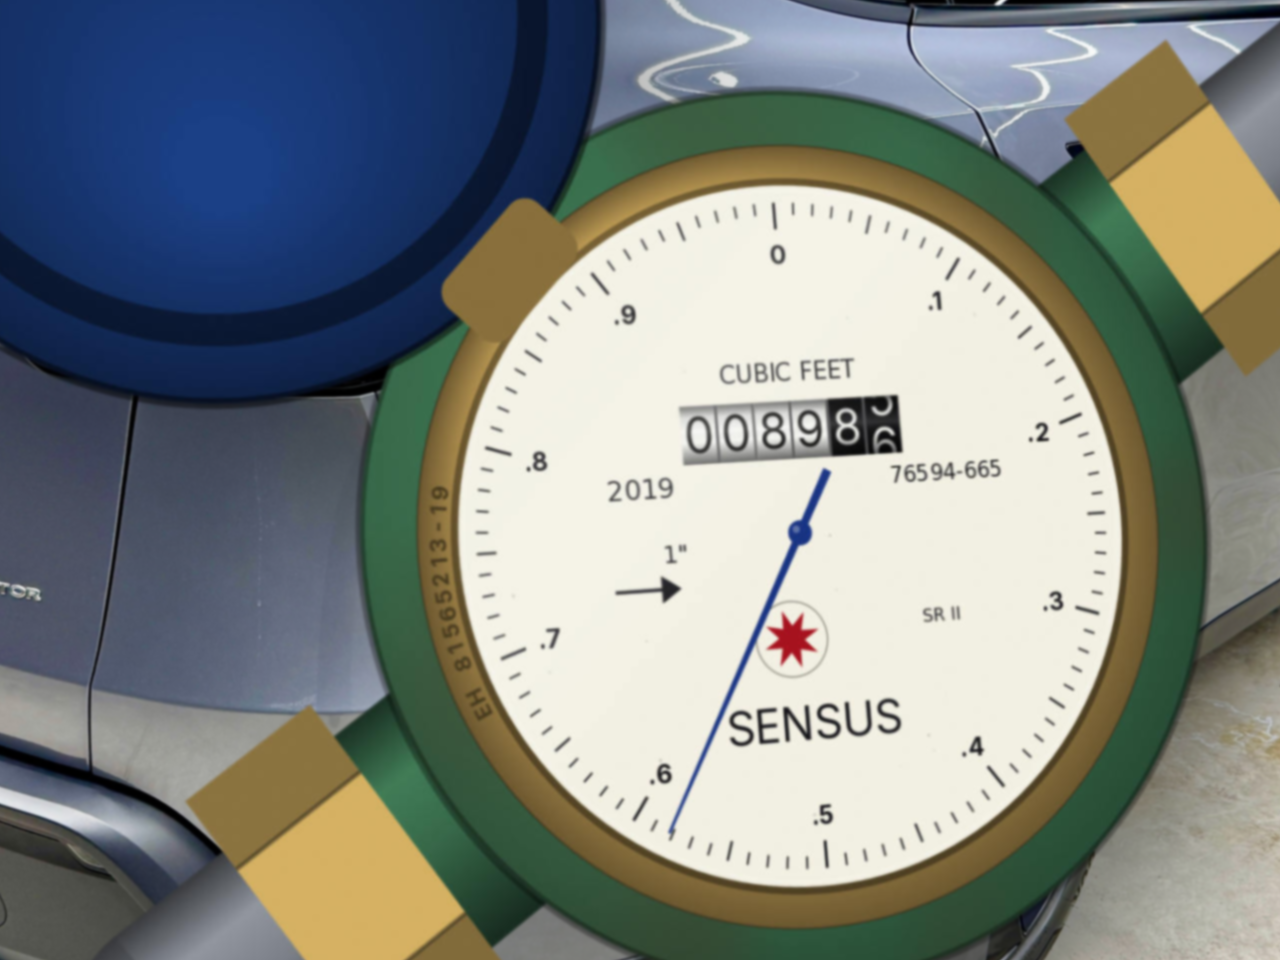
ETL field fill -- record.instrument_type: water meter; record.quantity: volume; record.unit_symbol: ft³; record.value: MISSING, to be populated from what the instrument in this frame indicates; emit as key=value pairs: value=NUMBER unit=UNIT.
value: value=8985.58 unit=ft³
